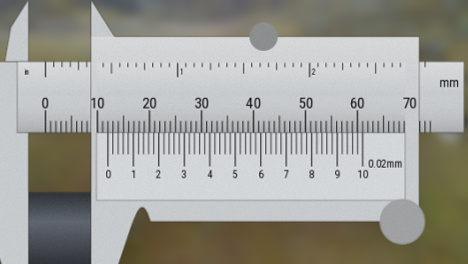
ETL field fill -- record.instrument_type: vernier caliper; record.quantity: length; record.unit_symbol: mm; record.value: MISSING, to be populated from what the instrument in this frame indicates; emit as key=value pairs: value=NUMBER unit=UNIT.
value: value=12.0 unit=mm
